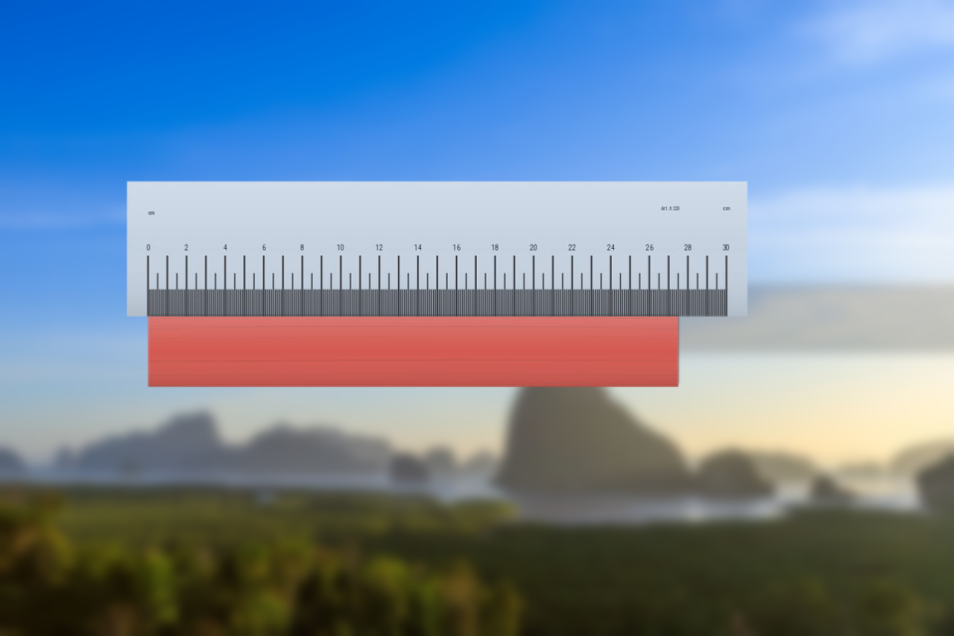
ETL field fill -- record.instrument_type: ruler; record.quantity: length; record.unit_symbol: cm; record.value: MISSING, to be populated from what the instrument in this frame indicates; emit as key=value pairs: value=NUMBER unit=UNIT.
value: value=27.5 unit=cm
